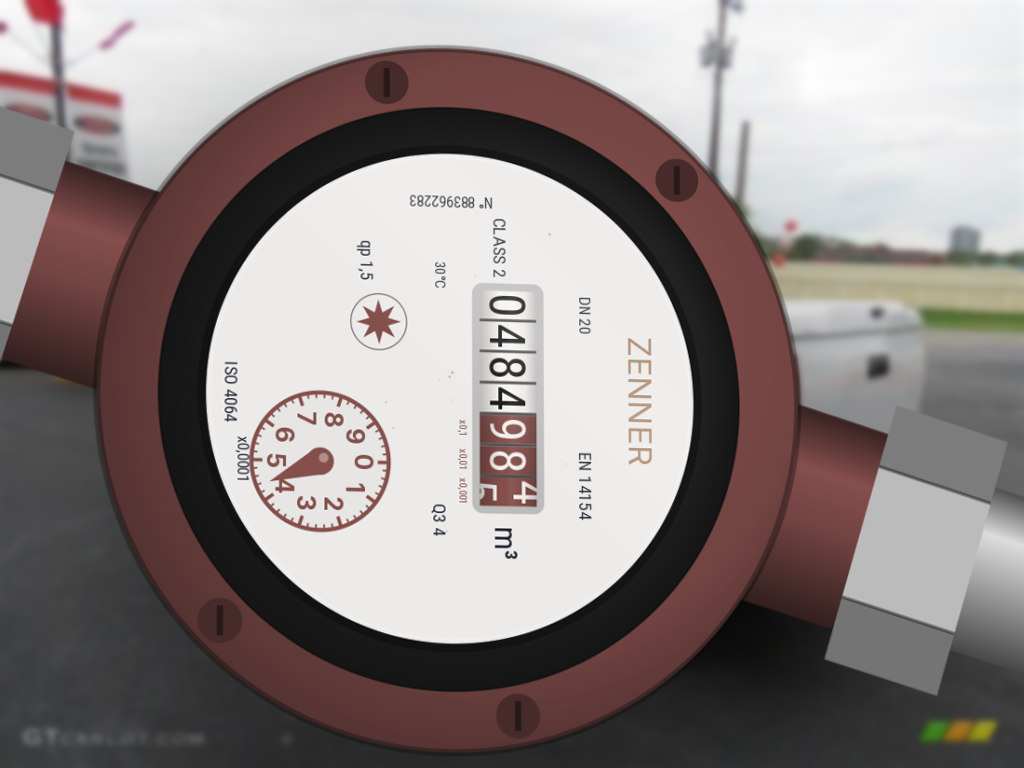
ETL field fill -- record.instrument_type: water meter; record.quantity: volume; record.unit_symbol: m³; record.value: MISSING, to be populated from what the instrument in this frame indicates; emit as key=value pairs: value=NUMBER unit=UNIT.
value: value=484.9844 unit=m³
